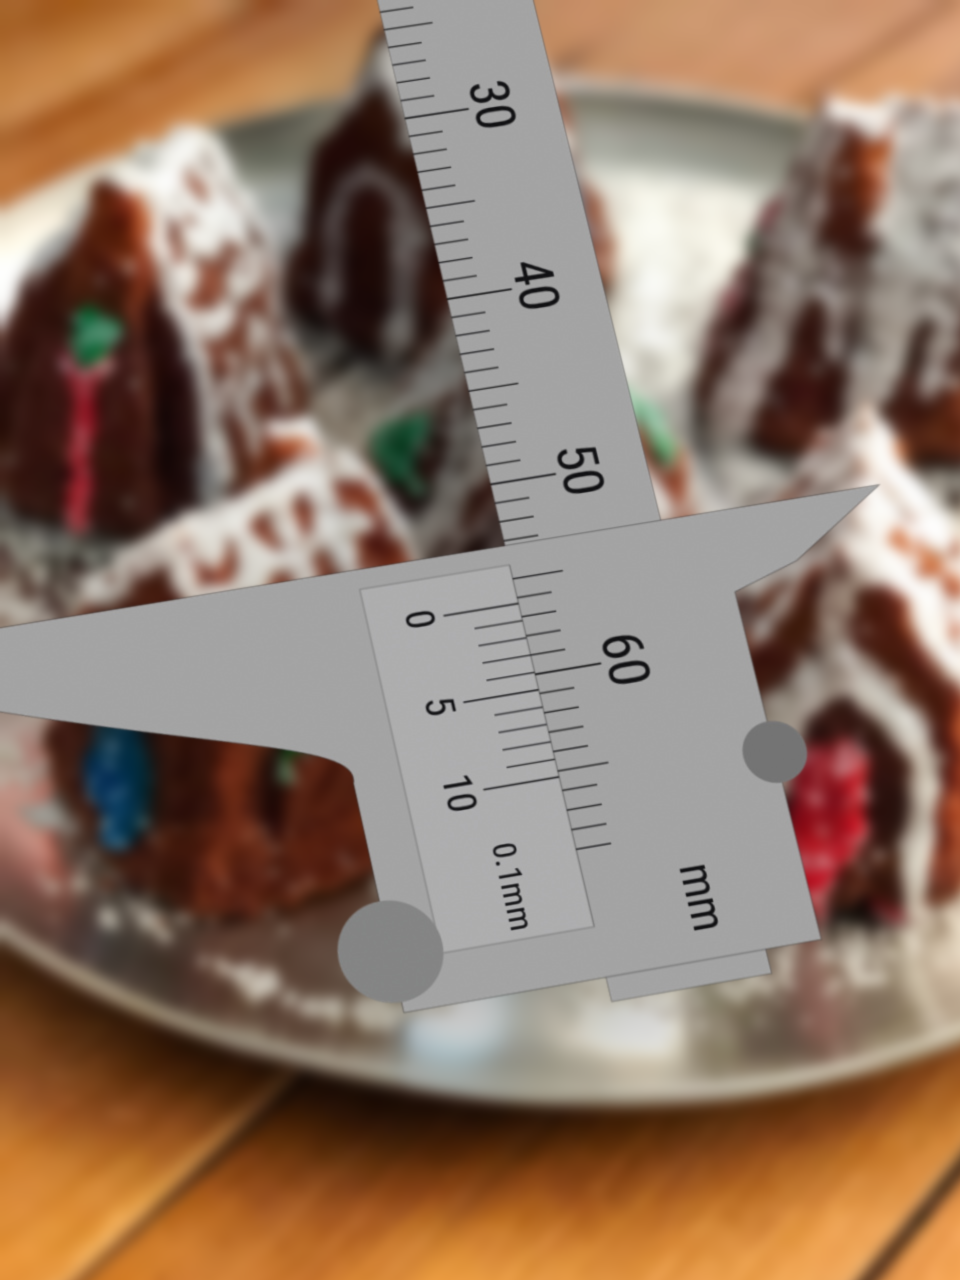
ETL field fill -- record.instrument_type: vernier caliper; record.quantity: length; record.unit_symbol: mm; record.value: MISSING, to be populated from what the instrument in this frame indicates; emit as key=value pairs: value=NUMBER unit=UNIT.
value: value=56.3 unit=mm
